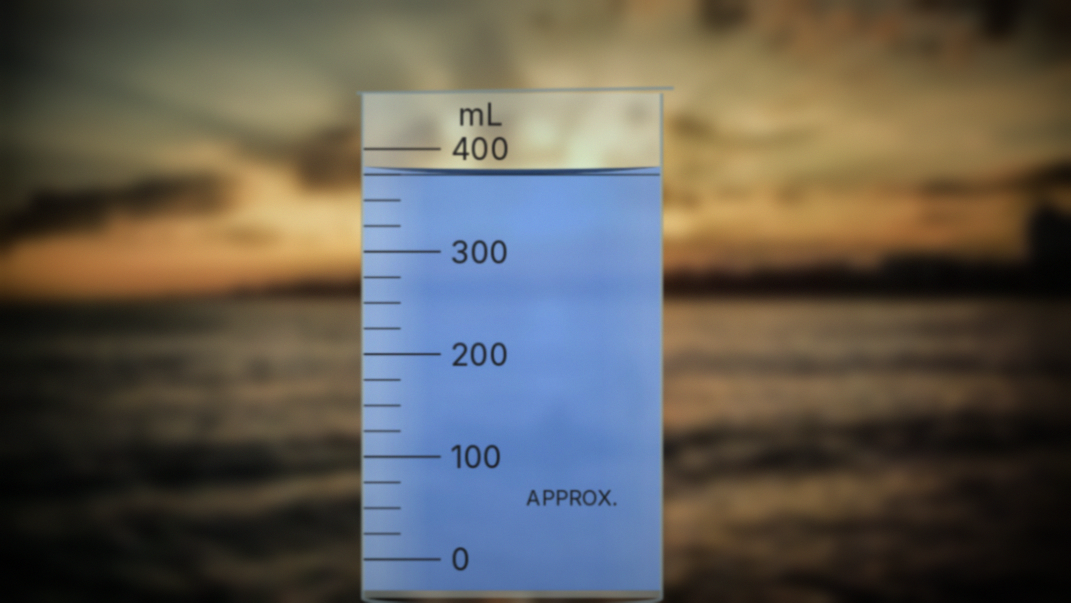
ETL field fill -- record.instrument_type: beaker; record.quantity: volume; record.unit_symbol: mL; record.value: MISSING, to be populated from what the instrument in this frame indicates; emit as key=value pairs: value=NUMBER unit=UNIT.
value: value=375 unit=mL
